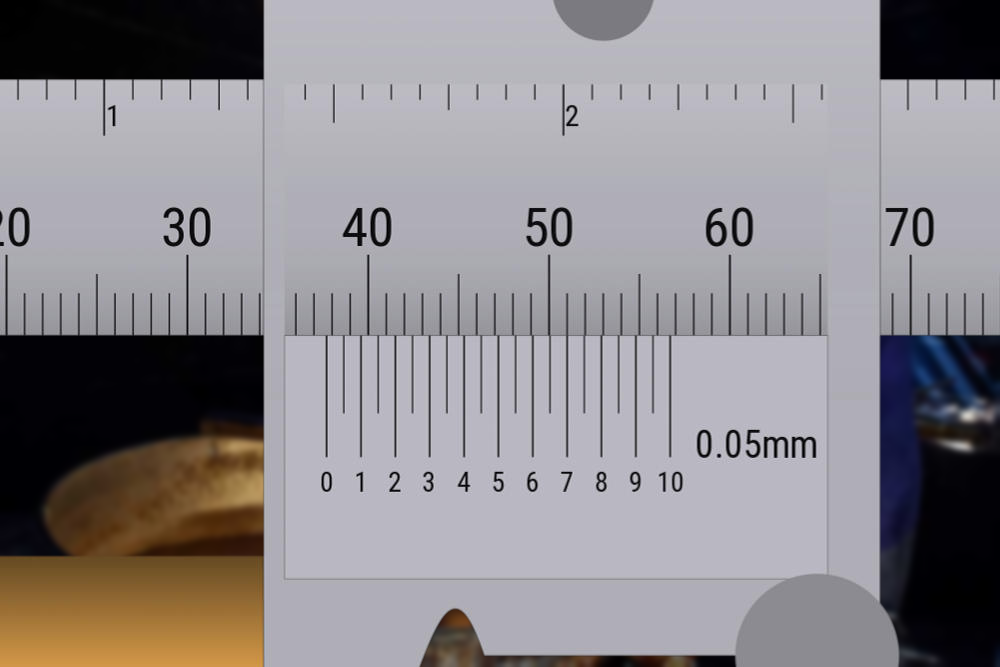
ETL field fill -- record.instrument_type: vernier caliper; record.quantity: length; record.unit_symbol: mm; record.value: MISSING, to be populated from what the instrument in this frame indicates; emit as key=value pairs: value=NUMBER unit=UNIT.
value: value=37.7 unit=mm
